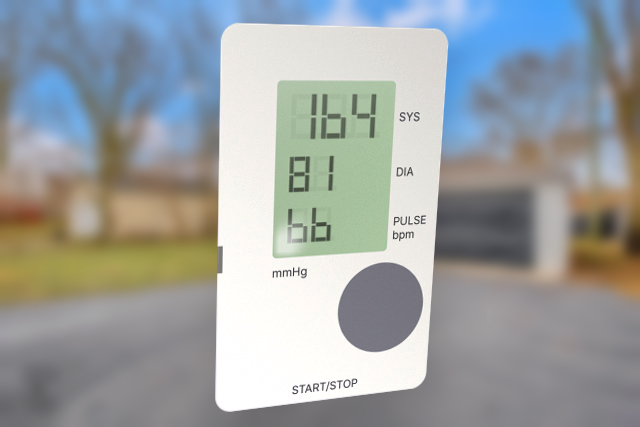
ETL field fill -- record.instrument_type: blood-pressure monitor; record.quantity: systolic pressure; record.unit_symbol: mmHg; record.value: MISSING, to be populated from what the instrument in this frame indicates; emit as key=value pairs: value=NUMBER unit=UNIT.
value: value=164 unit=mmHg
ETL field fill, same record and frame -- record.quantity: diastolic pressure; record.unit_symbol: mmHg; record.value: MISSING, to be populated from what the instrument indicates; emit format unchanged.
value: value=81 unit=mmHg
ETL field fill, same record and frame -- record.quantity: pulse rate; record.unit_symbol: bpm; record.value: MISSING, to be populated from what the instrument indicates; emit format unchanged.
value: value=66 unit=bpm
